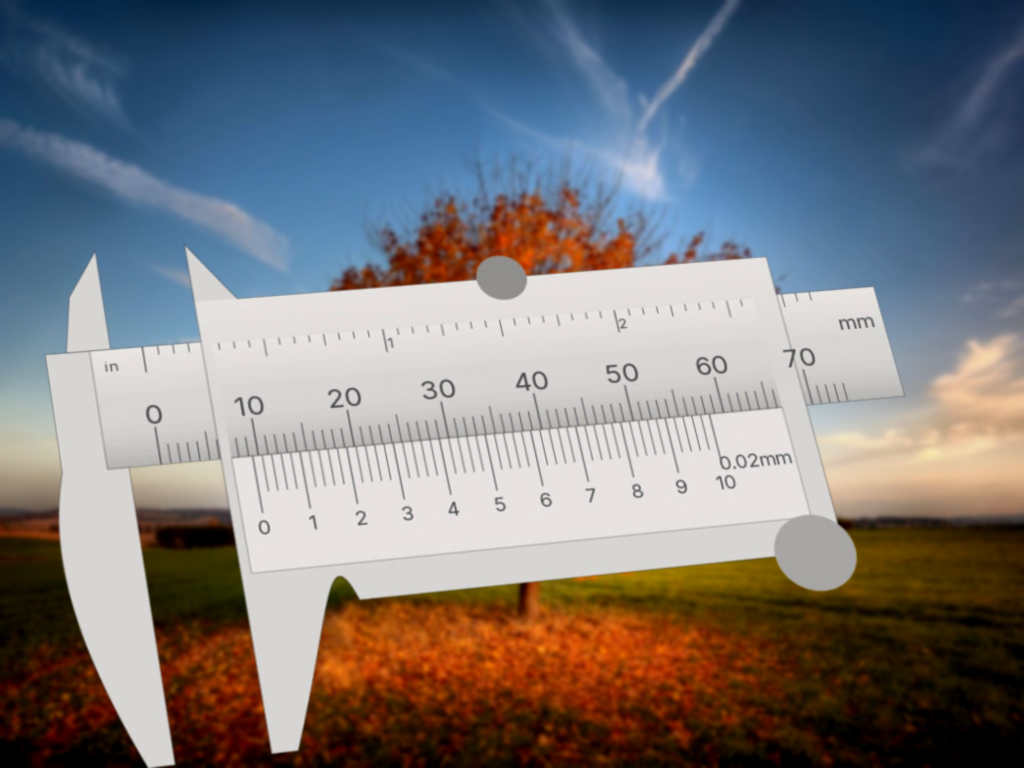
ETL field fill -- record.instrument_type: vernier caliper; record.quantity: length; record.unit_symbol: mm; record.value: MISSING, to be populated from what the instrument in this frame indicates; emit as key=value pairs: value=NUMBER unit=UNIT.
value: value=9.4 unit=mm
